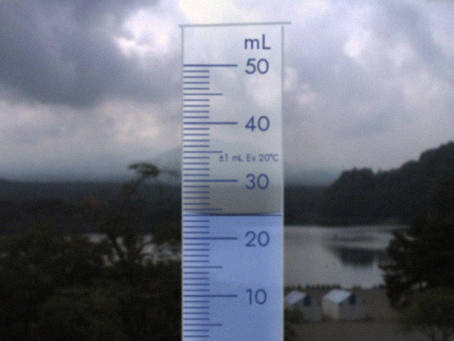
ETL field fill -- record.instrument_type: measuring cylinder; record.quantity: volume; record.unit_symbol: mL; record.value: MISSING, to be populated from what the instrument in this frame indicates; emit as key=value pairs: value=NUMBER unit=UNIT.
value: value=24 unit=mL
